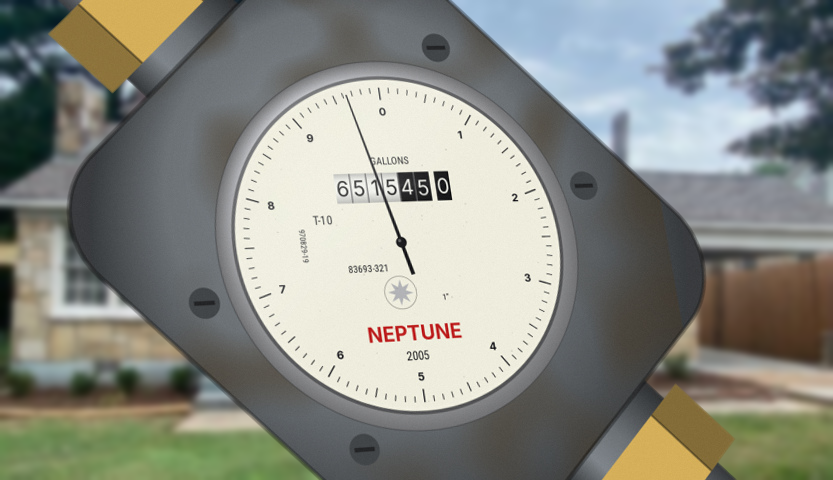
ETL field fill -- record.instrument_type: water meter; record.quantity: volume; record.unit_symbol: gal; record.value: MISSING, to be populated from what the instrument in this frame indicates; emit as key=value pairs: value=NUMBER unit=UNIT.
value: value=6515449.6 unit=gal
